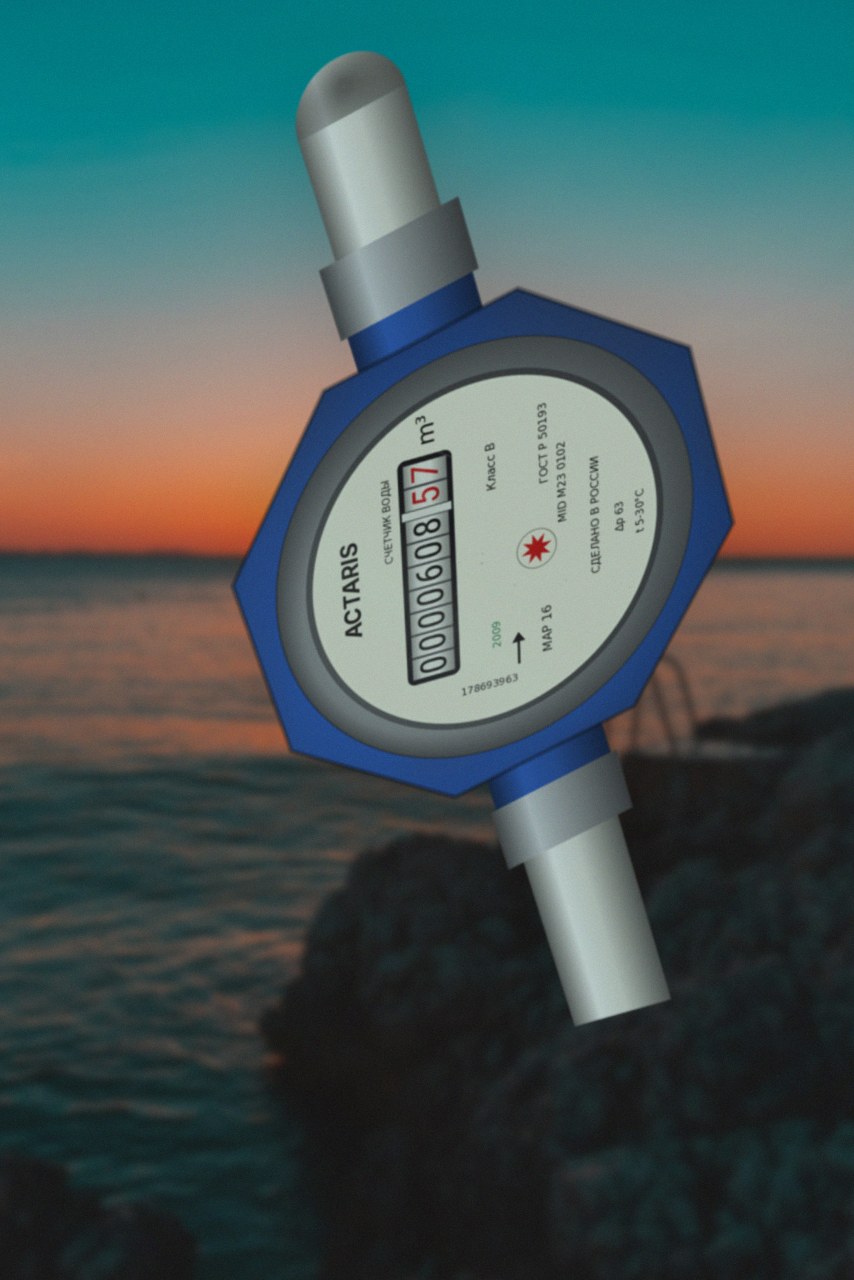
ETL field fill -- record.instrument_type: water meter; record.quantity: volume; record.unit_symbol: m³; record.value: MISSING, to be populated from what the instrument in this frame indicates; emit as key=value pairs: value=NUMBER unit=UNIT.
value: value=608.57 unit=m³
